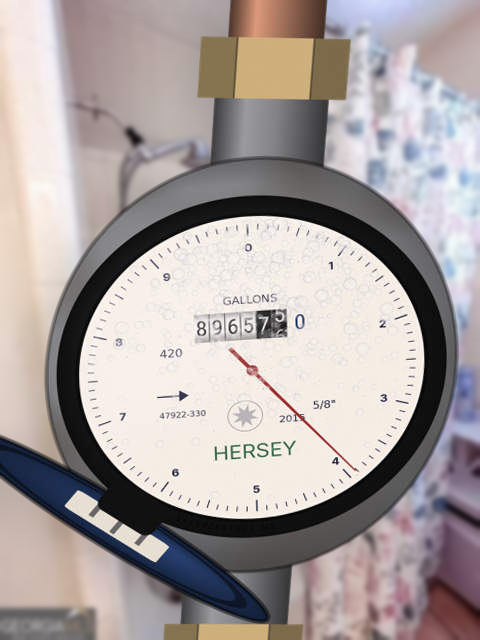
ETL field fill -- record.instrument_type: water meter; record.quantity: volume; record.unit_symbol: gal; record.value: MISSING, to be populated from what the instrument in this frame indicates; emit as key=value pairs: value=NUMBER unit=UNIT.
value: value=8965753.9 unit=gal
